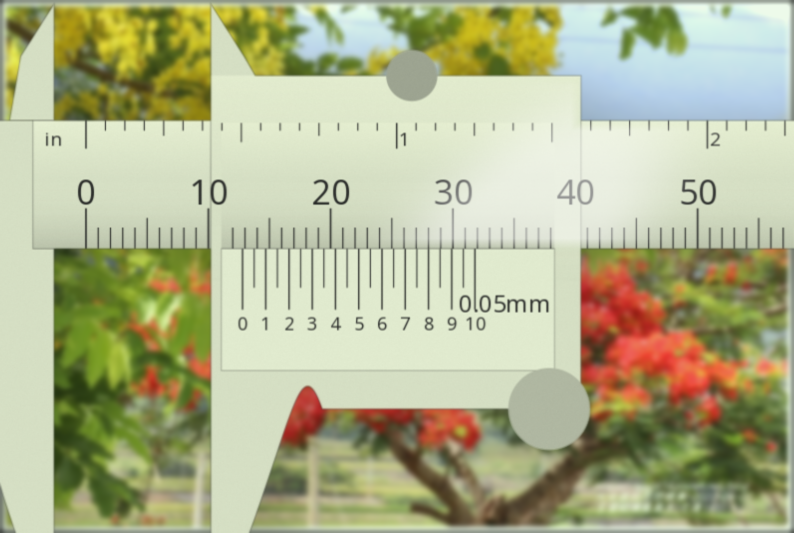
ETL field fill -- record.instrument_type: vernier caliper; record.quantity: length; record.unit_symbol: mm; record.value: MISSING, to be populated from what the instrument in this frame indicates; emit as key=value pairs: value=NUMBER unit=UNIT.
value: value=12.8 unit=mm
